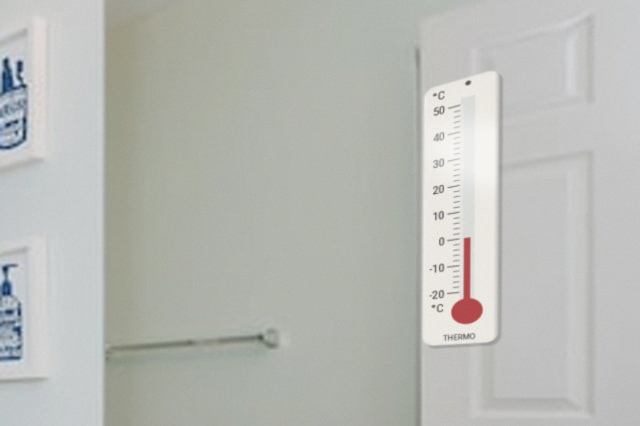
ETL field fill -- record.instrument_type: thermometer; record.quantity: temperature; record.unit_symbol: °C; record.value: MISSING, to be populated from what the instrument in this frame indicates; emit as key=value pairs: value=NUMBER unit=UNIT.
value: value=0 unit=°C
